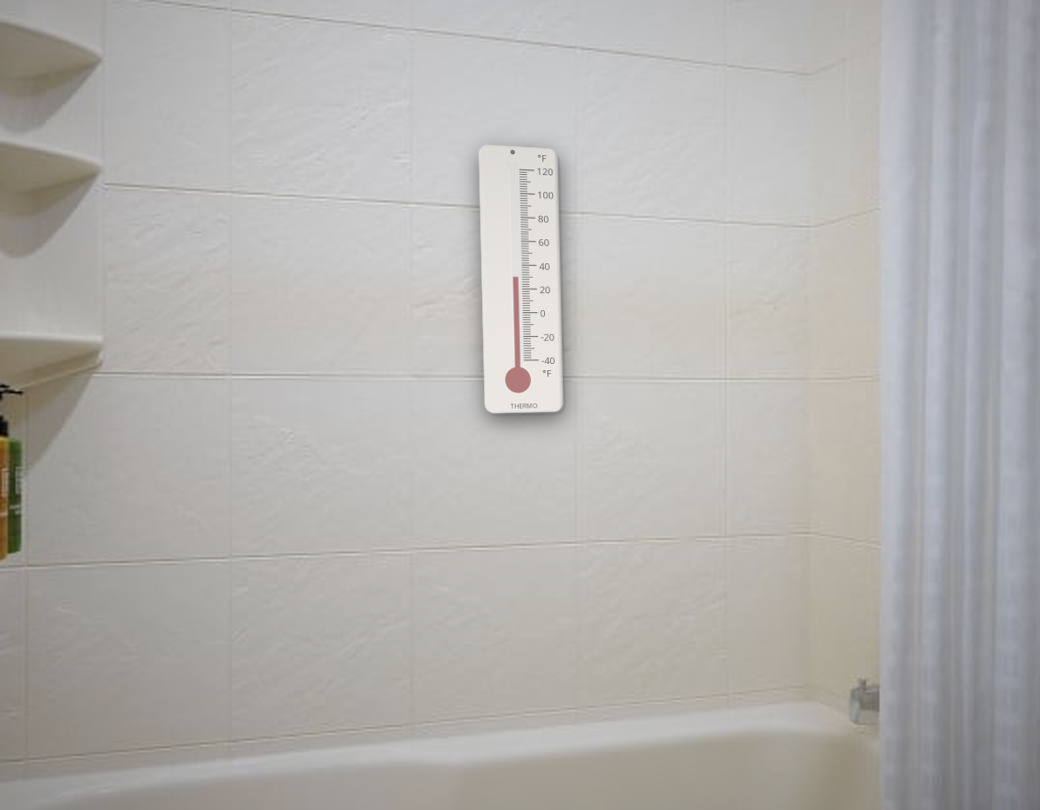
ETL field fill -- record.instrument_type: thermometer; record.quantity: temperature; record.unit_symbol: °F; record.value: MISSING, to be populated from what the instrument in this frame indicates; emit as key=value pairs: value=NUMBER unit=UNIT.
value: value=30 unit=°F
